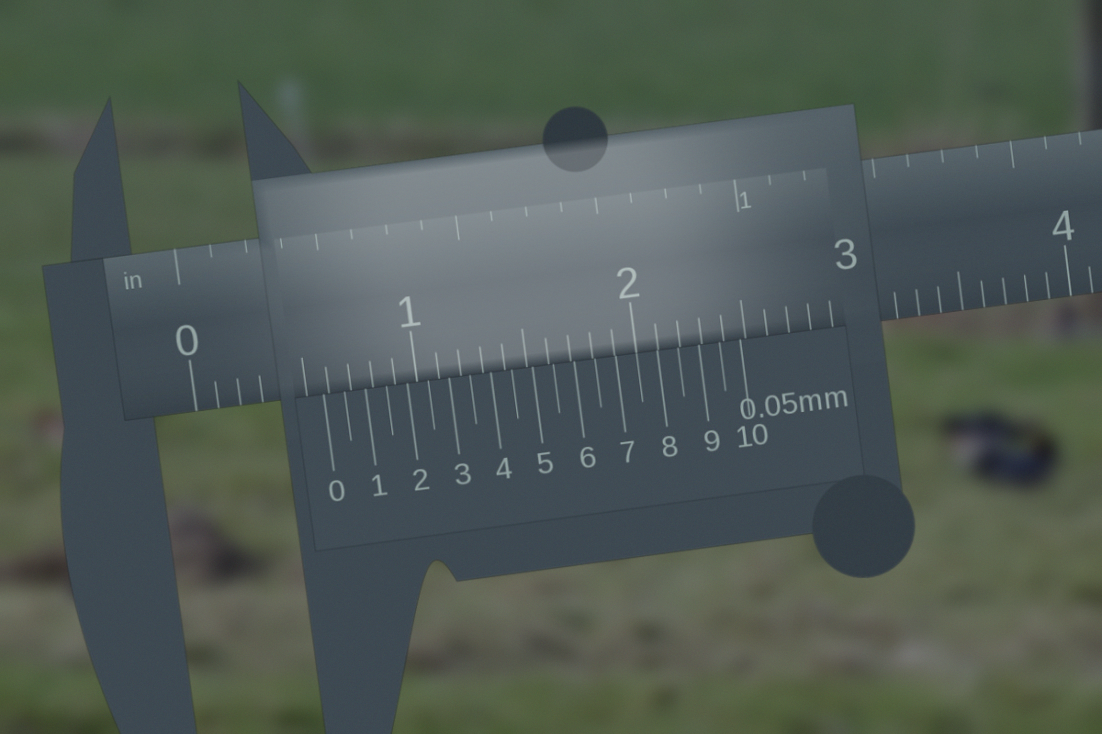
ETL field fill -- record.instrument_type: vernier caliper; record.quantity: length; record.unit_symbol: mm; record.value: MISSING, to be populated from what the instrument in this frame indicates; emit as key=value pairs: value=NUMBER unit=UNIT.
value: value=5.75 unit=mm
